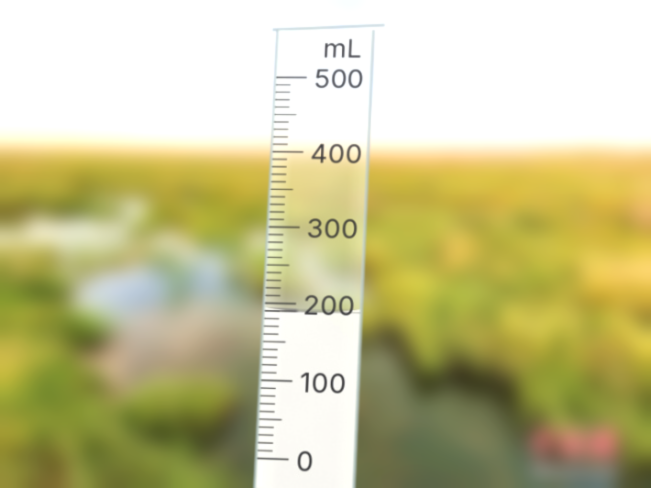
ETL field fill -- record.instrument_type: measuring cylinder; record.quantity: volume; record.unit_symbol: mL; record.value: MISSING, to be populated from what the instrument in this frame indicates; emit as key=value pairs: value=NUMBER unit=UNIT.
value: value=190 unit=mL
